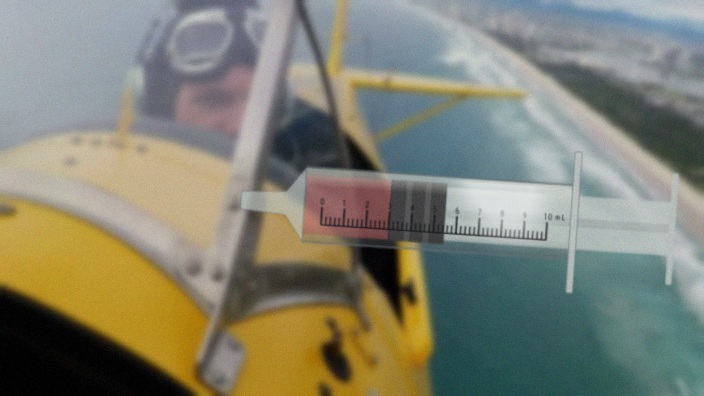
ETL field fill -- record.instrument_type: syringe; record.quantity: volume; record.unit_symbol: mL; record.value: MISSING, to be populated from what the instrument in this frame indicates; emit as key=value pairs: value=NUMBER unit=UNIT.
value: value=3 unit=mL
